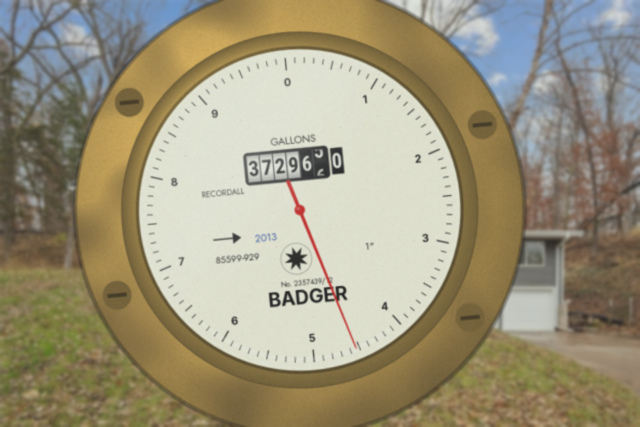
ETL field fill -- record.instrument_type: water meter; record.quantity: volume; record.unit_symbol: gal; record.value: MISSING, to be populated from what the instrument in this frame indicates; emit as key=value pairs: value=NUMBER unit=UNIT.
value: value=3729654.5 unit=gal
